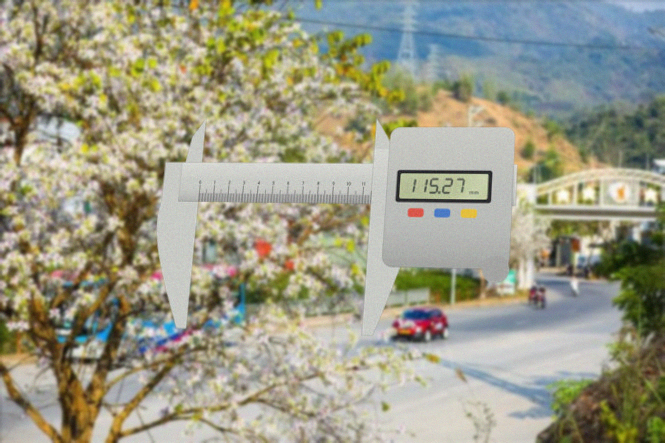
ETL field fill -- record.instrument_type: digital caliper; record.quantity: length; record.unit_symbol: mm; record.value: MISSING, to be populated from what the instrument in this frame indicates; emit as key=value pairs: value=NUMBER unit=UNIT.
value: value=115.27 unit=mm
